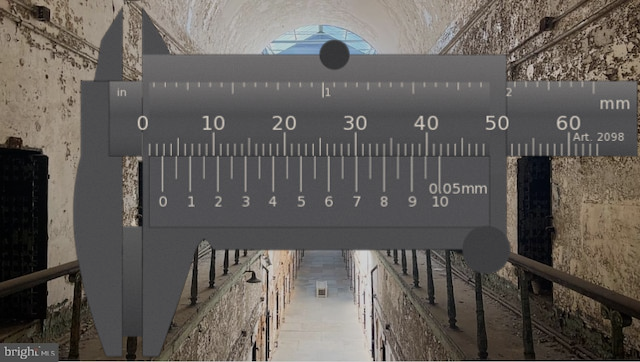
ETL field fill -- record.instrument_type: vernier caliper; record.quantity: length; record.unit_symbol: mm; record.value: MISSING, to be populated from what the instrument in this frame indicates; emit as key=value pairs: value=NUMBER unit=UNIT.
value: value=2.8 unit=mm
